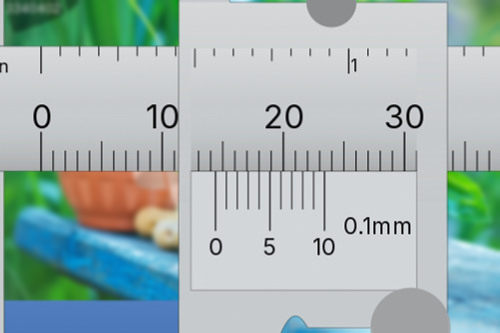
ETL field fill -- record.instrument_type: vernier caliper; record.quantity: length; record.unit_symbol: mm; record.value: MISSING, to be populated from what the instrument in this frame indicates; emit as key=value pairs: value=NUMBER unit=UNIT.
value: value=14.4 unit=mm
